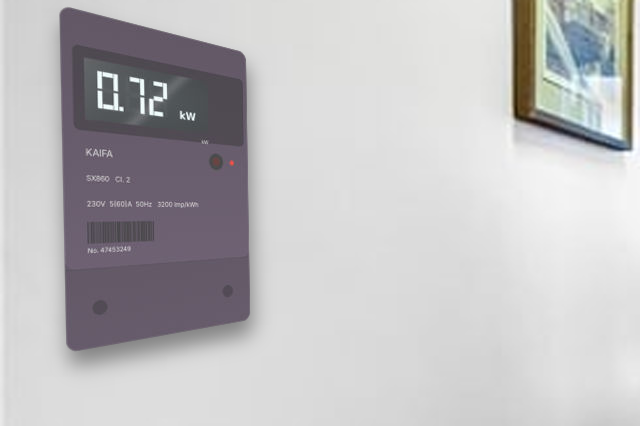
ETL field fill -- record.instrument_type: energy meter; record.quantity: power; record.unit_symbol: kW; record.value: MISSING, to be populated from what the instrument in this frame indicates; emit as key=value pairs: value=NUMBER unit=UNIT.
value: value=0.72 unit=kW
